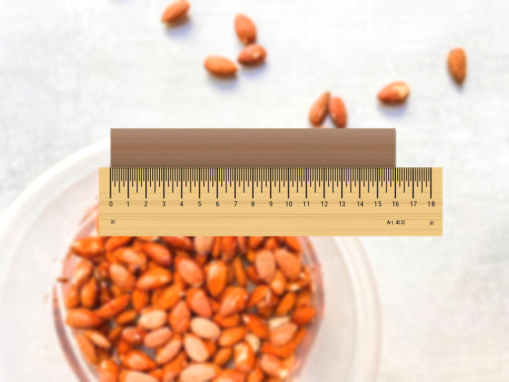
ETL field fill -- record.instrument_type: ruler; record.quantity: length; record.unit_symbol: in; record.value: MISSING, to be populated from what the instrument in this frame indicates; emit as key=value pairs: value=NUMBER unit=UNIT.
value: value=16 unit=in
